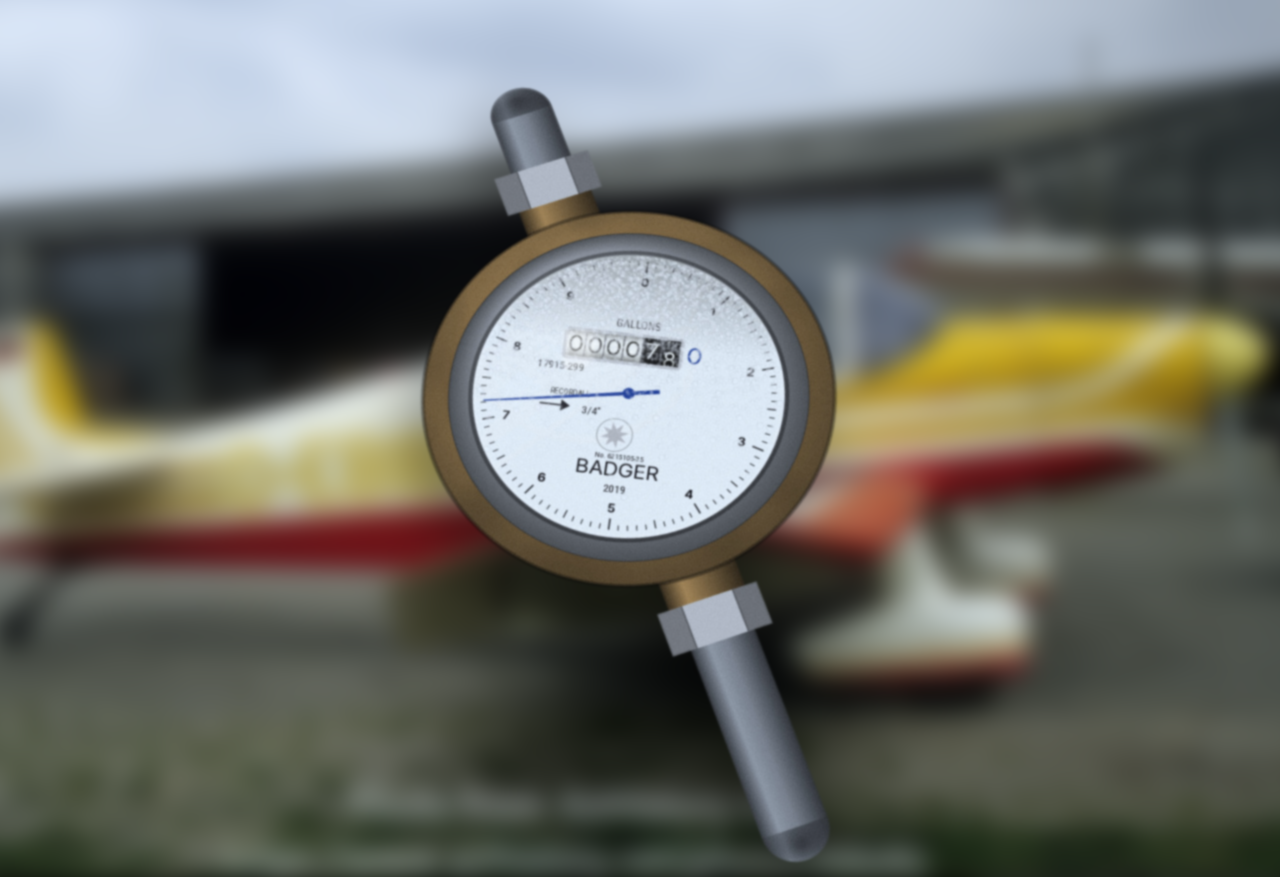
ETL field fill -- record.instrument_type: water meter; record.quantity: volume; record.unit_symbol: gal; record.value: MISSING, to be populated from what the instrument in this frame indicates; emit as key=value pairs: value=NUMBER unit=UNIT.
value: value=777.2 unit=gal
